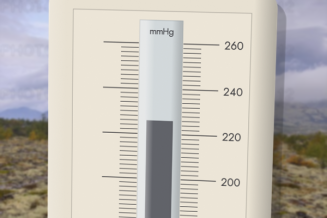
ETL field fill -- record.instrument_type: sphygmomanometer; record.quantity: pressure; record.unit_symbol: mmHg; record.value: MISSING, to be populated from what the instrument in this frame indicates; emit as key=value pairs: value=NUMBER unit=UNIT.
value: value=226 unit=mmHg
